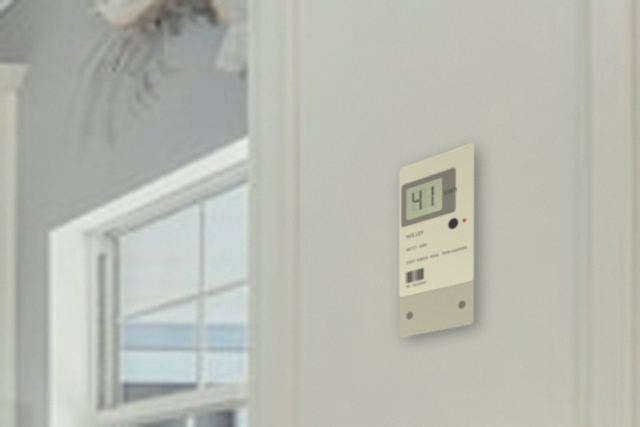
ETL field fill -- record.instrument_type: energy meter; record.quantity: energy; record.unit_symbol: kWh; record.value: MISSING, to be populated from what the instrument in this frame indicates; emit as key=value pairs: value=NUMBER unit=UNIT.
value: value=41 unit=kWh
